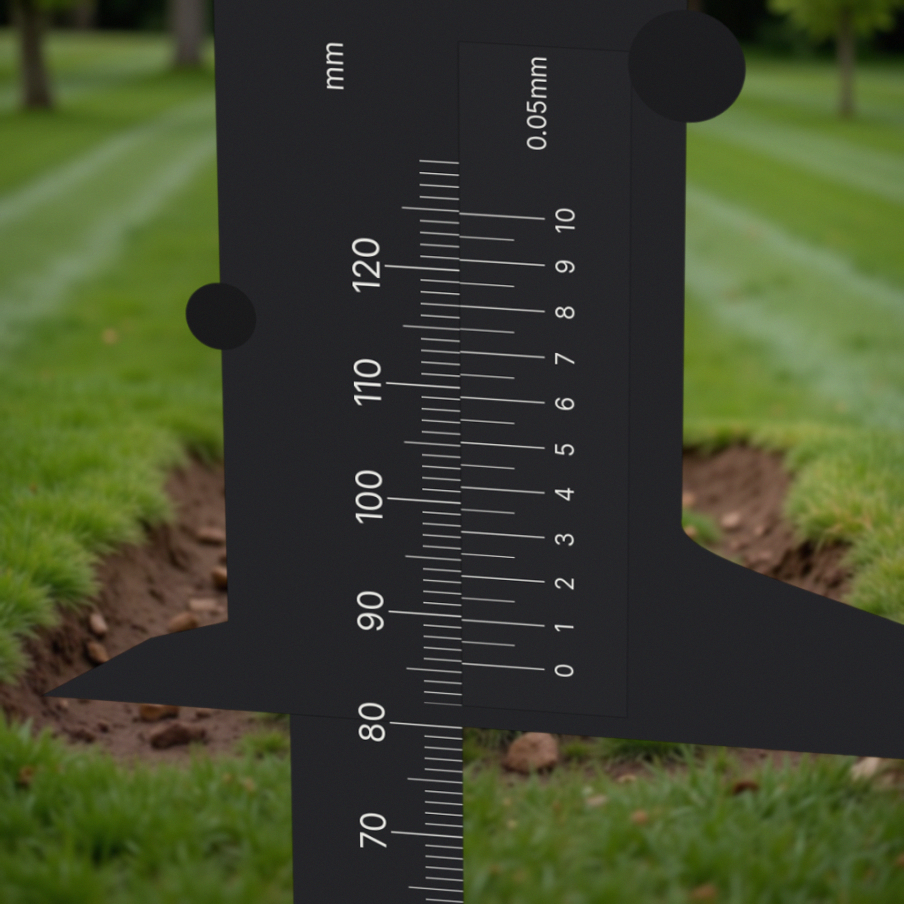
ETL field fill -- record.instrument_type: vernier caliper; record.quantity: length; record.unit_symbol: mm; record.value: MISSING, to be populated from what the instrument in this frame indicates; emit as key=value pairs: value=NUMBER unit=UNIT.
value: value=85.8 unit=mm
